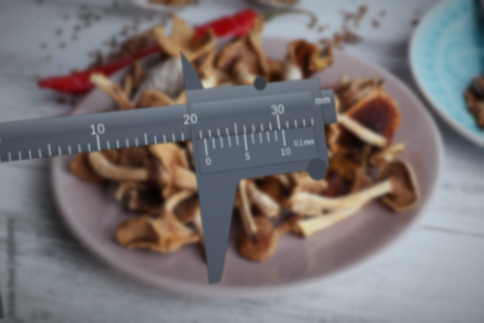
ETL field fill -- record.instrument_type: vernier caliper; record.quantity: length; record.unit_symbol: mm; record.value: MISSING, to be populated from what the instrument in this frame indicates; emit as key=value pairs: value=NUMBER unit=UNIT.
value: value=21.4 unit=mm
